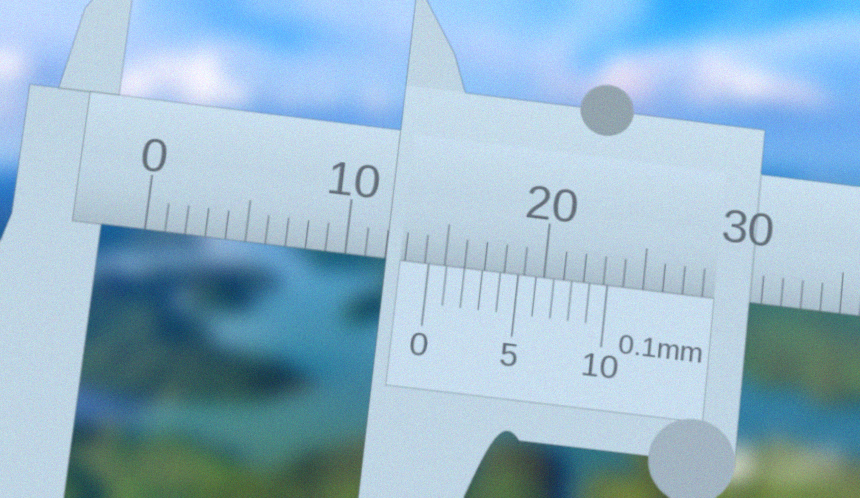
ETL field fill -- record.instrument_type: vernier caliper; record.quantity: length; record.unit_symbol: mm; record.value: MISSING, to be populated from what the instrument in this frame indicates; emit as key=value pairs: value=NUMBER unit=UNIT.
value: value=14.2 unit=mm
